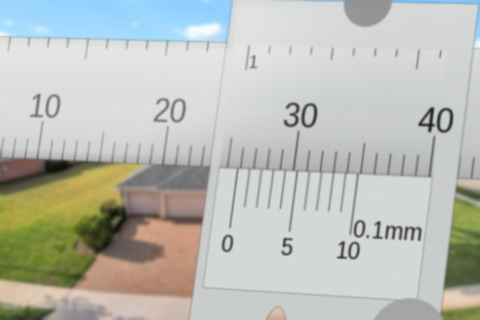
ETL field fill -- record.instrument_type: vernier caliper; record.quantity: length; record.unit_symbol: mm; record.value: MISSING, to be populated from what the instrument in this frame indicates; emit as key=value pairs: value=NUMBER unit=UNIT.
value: value=25.8 unit=mm
